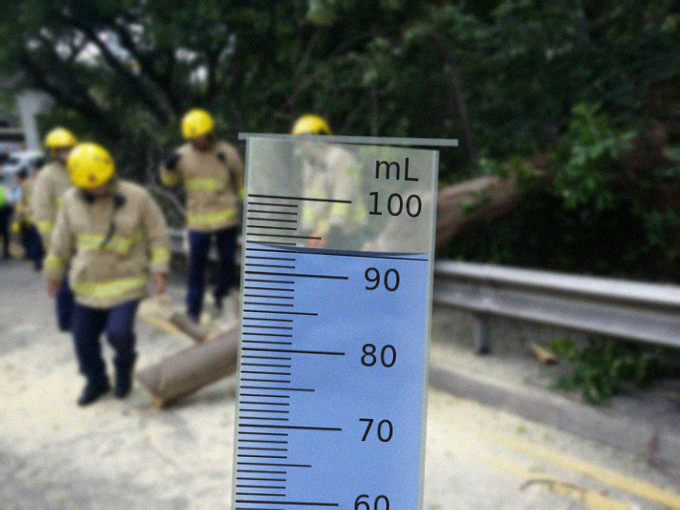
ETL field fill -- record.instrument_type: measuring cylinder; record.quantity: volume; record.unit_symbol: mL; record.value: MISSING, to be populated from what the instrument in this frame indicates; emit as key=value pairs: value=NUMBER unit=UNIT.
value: value=93 unit=mL
